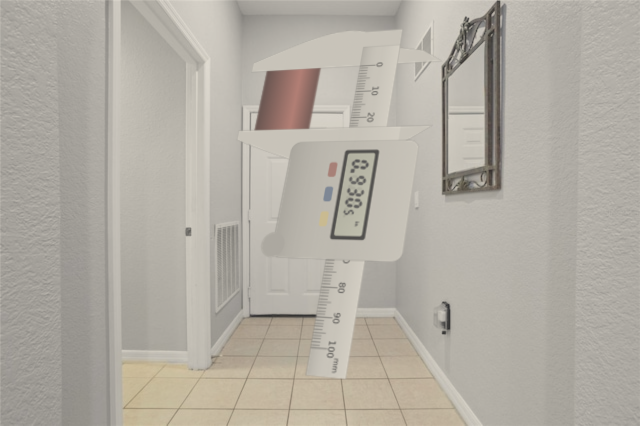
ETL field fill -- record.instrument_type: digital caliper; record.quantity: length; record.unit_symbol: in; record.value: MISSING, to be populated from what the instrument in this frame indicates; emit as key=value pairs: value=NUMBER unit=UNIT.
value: value=0.9305 unit=in
